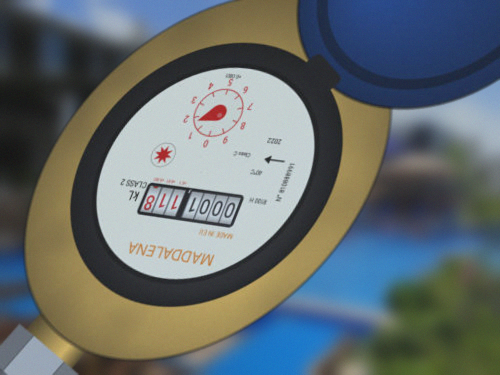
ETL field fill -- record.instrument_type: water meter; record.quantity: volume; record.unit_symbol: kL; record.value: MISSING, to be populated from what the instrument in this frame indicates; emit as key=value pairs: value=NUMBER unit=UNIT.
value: value=1.1181 unit=kL
